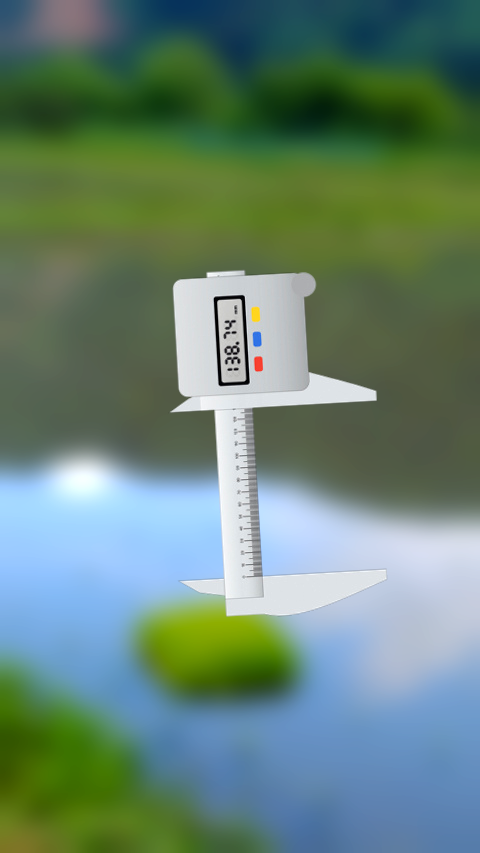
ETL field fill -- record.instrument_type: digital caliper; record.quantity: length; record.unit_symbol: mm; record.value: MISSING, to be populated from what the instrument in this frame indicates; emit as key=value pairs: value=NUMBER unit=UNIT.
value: value=138.74 unit=mm
